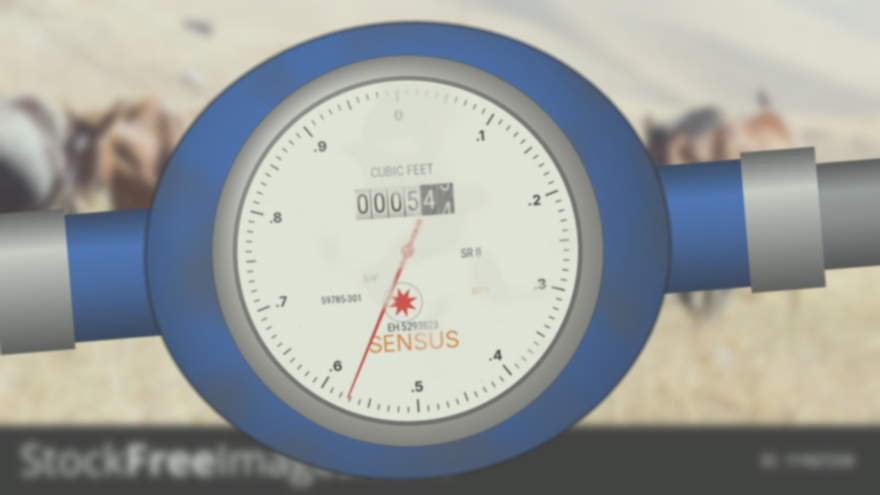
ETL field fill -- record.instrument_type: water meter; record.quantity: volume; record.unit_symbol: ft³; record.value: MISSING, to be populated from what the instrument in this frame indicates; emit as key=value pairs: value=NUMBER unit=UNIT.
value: value=543.57 unit=ft³
